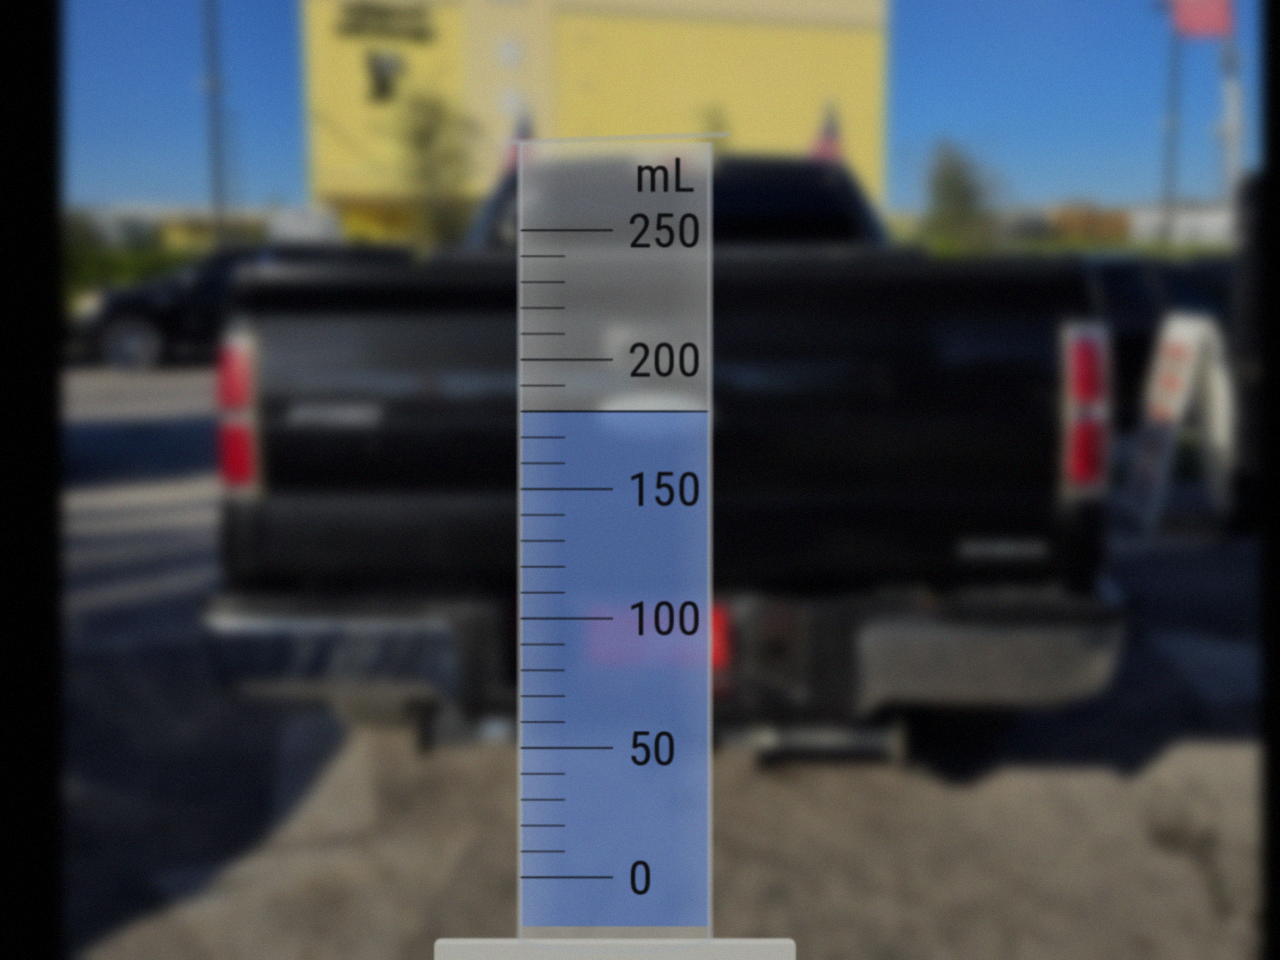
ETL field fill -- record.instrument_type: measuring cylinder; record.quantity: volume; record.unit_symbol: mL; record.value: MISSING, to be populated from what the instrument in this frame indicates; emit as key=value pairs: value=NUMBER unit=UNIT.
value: value=180 unit=mL
